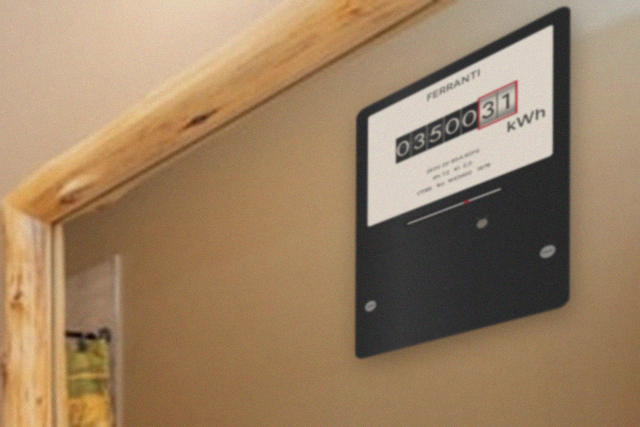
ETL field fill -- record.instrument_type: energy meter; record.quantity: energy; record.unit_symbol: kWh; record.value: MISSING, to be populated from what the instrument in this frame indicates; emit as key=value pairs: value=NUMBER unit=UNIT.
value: value=3500.31 unit=kWh
